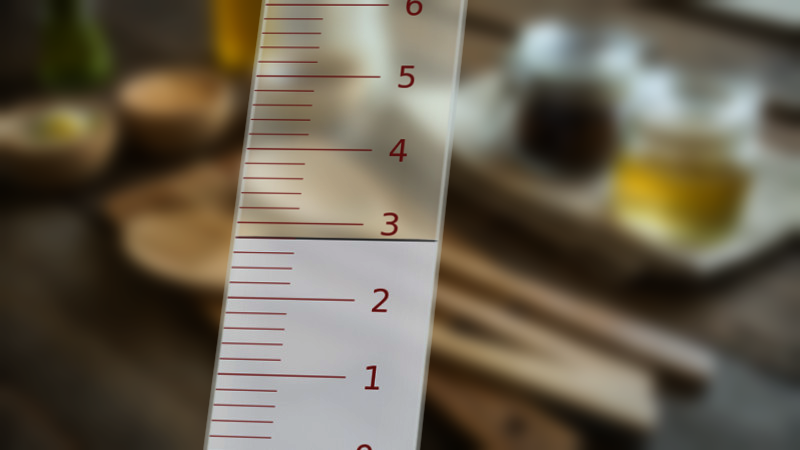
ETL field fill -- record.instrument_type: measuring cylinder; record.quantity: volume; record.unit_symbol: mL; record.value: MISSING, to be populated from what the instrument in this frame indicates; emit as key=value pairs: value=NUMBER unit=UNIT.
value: value=2.8 unit=mL
